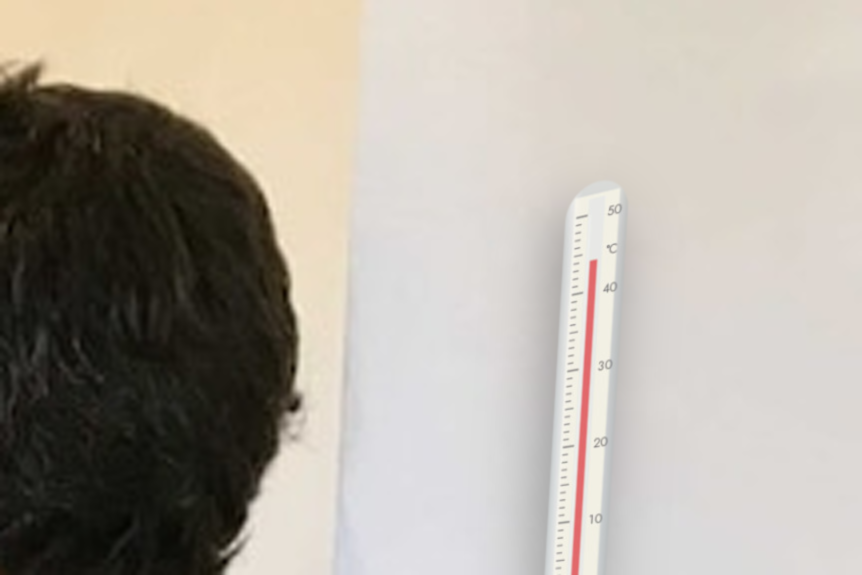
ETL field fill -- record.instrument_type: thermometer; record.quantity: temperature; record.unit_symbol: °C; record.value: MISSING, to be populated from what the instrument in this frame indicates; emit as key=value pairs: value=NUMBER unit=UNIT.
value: value=44 unit=°C
